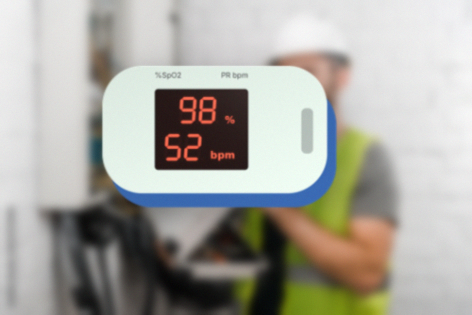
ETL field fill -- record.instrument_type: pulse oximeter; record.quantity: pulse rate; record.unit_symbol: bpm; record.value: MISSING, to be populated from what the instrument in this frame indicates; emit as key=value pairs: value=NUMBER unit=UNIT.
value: value=52 unit=bpm
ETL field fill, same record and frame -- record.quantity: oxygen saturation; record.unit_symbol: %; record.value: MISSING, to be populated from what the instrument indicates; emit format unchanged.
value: value=98 unit=%
